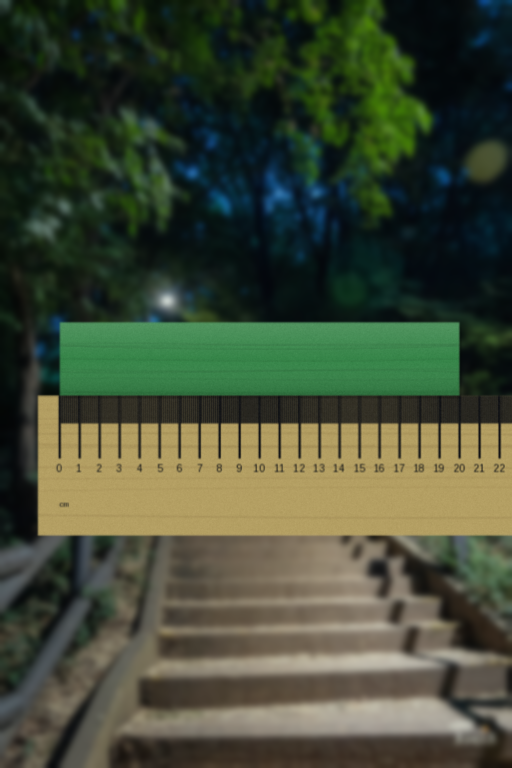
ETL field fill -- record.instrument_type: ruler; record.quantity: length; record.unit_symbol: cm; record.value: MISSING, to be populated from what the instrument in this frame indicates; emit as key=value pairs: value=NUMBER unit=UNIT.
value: value=20 unit=cm
